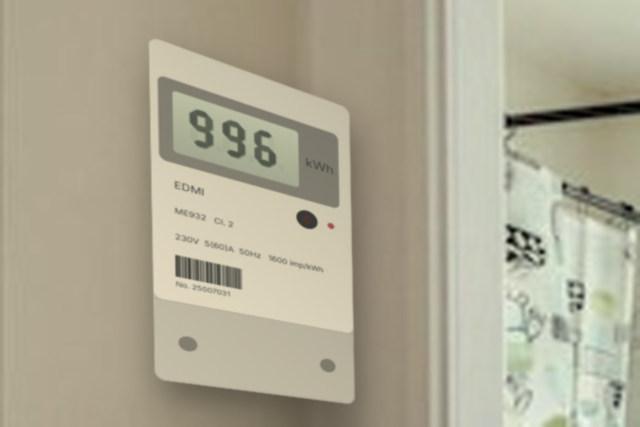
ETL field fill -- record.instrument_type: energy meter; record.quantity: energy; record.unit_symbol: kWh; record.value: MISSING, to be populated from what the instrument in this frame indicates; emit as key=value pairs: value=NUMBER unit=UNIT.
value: value=996 unit=kWh
